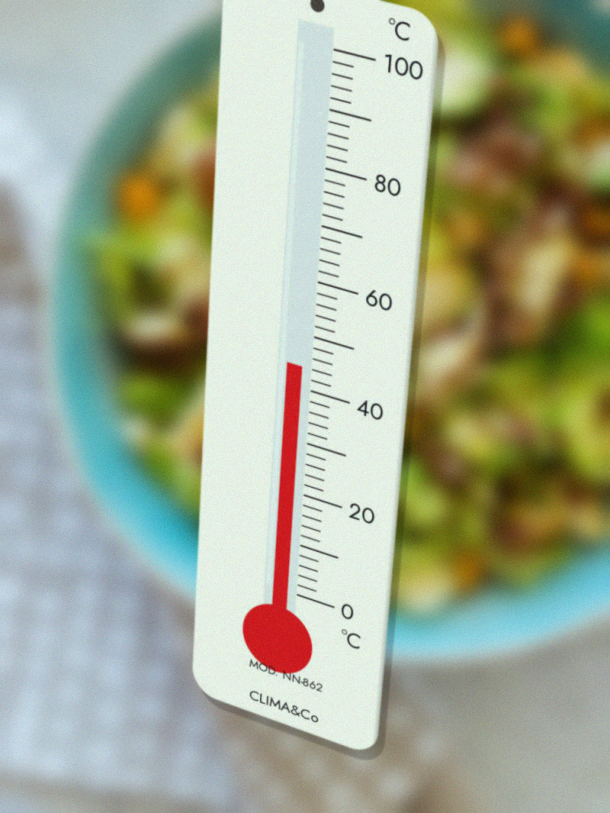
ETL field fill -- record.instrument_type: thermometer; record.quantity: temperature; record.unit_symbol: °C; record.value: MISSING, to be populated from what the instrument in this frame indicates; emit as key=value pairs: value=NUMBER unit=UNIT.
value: value=44 unit=°C
